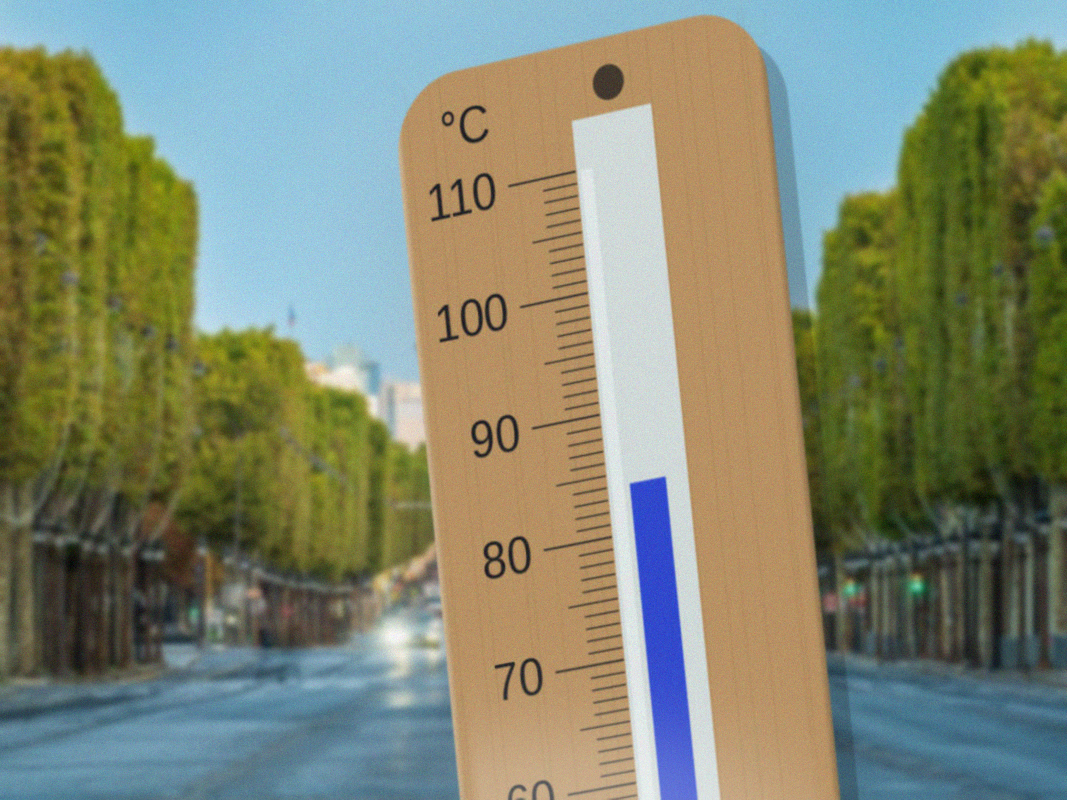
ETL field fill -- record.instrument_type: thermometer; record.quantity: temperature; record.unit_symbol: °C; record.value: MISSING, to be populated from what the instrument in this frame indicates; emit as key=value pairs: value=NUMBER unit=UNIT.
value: value=84 unit=°C
